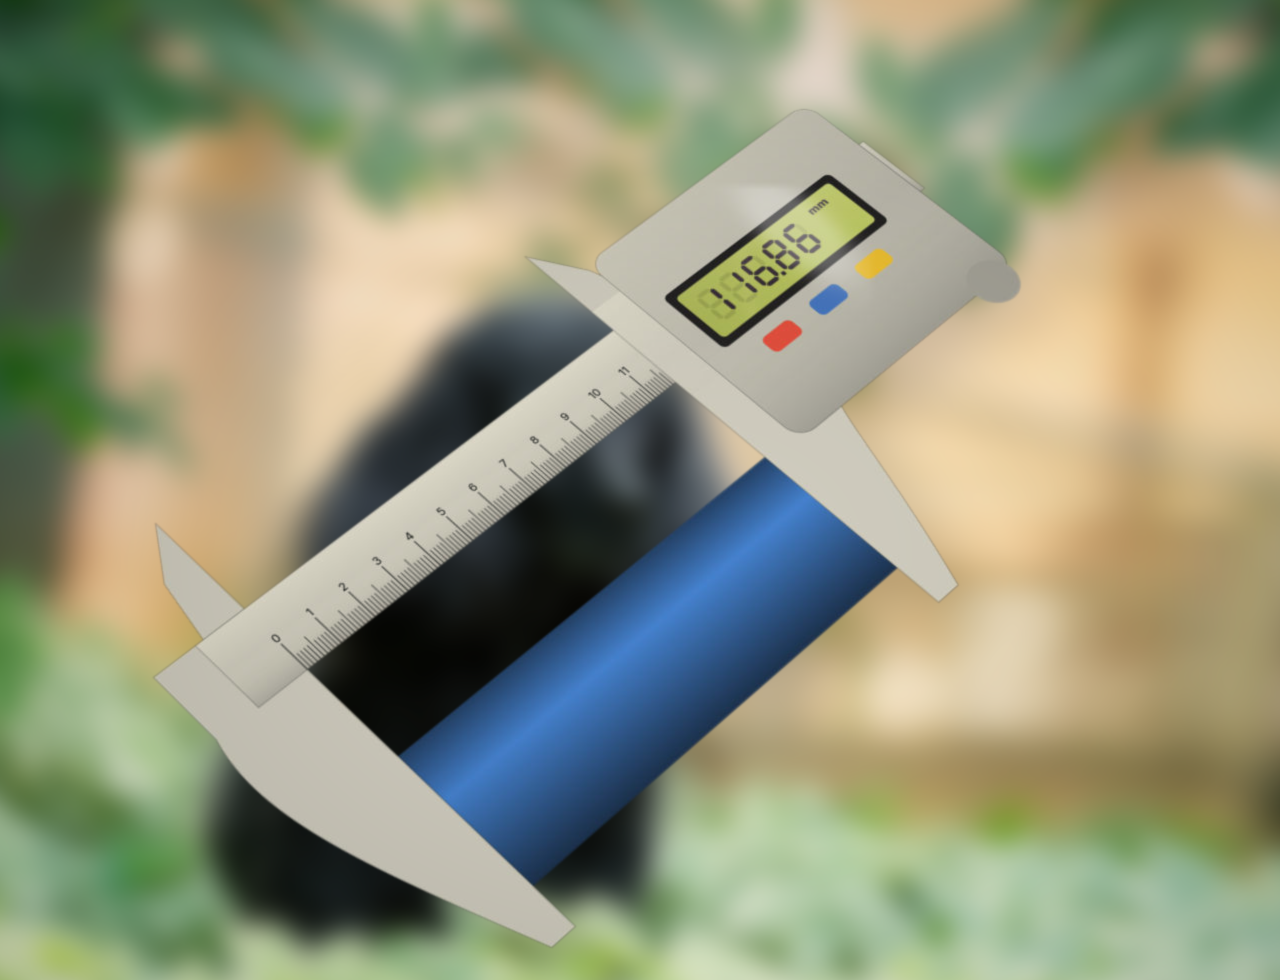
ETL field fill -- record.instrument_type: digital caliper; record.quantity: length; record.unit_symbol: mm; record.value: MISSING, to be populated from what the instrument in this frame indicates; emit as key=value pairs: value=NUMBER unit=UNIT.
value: value=116.86 unit=mm
